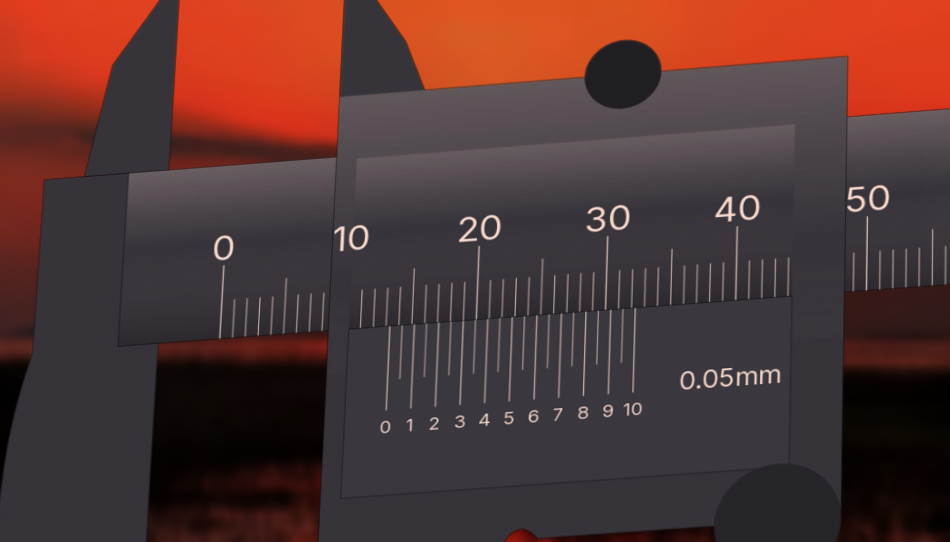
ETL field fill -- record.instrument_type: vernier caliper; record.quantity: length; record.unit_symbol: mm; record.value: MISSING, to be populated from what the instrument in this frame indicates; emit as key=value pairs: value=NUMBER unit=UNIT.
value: value=13.3 unit=mm
